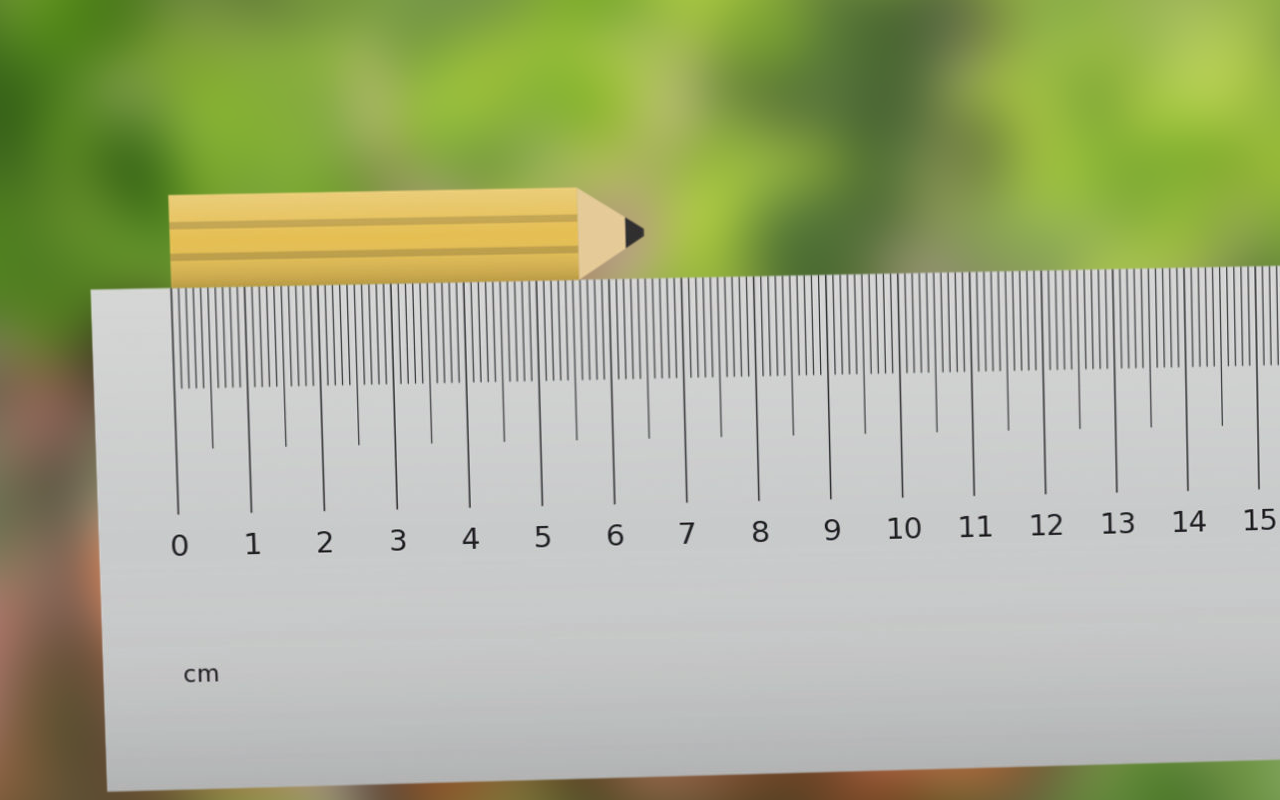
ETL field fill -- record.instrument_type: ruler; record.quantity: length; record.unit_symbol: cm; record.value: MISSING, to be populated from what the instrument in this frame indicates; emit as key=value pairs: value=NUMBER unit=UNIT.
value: value=6.5 unit=cm
